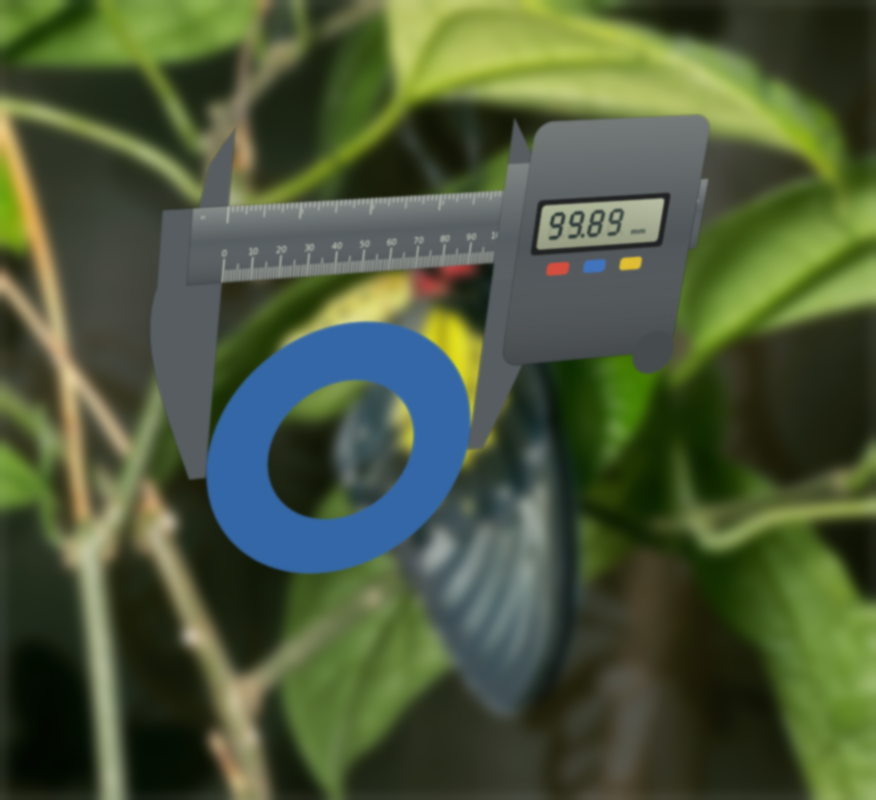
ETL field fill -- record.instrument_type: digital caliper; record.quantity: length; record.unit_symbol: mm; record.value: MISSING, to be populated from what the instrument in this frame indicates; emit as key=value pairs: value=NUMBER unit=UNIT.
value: value=99.89 unit=mm
